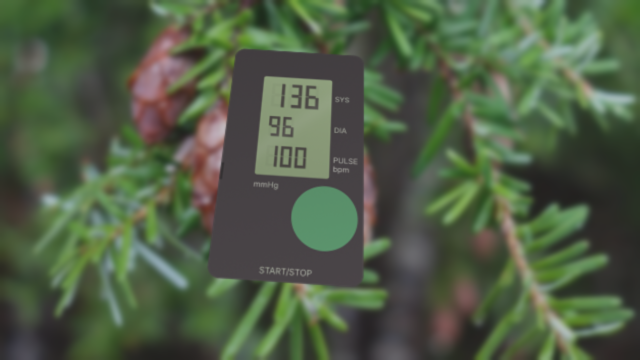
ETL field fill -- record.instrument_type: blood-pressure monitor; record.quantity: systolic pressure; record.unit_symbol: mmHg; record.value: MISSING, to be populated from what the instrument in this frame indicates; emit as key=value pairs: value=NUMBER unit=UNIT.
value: value=136 unit=mmHg
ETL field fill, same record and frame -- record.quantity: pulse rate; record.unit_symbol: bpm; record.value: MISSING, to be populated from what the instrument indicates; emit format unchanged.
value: value=100 unit=bpm
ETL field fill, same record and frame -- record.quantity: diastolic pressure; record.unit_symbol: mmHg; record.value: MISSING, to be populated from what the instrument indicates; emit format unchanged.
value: value=96 unit=mmHg
